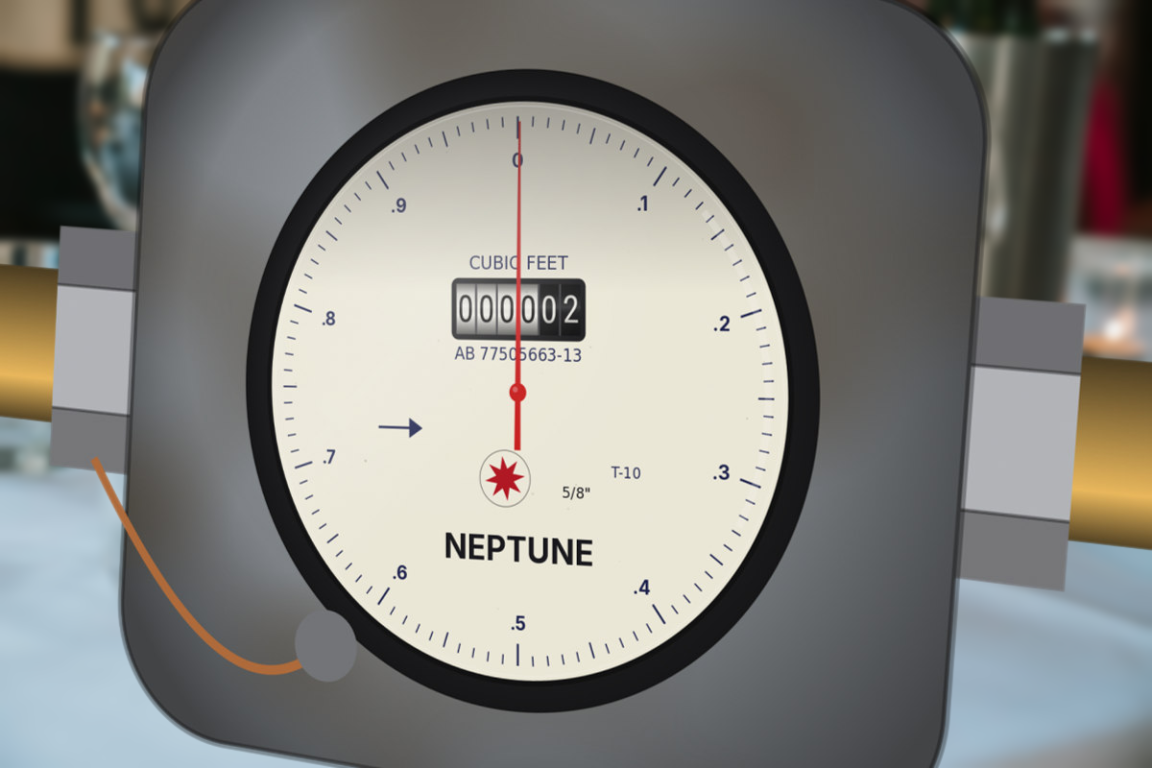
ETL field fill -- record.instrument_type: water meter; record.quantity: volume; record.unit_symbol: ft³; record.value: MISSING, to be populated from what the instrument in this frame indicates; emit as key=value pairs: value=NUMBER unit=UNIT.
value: value=2.00 unit=ft³
